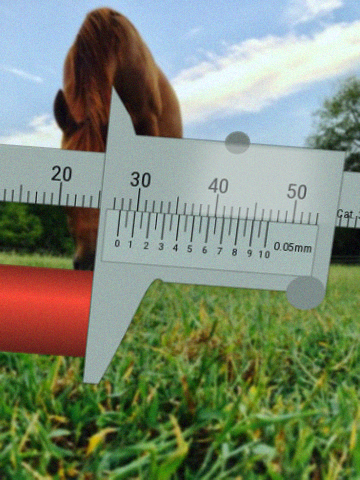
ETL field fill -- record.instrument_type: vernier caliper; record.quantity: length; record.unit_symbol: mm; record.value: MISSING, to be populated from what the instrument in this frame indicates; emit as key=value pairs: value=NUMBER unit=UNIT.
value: value=27.8 unit=mm
